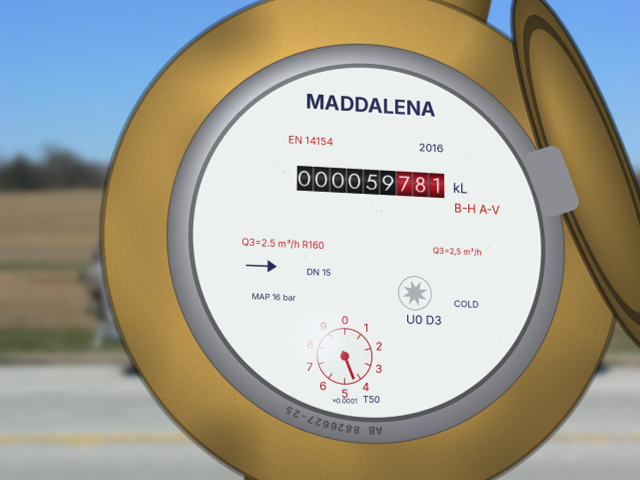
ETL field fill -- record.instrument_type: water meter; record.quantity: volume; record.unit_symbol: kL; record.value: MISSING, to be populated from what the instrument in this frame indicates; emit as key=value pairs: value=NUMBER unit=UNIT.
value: value=59.7814 unit=kL
